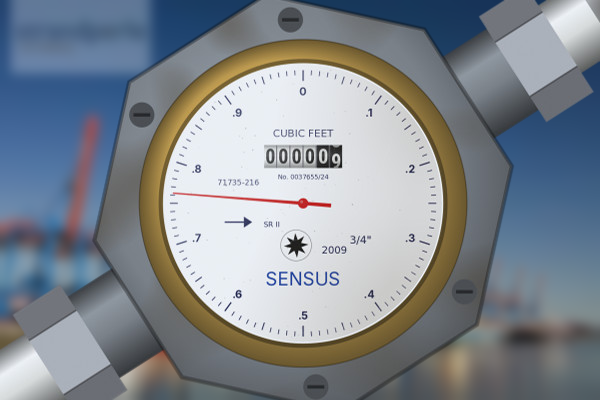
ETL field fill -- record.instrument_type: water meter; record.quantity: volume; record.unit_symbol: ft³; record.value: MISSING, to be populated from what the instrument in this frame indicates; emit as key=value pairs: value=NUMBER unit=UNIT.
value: value=8.76 unit=ft³
